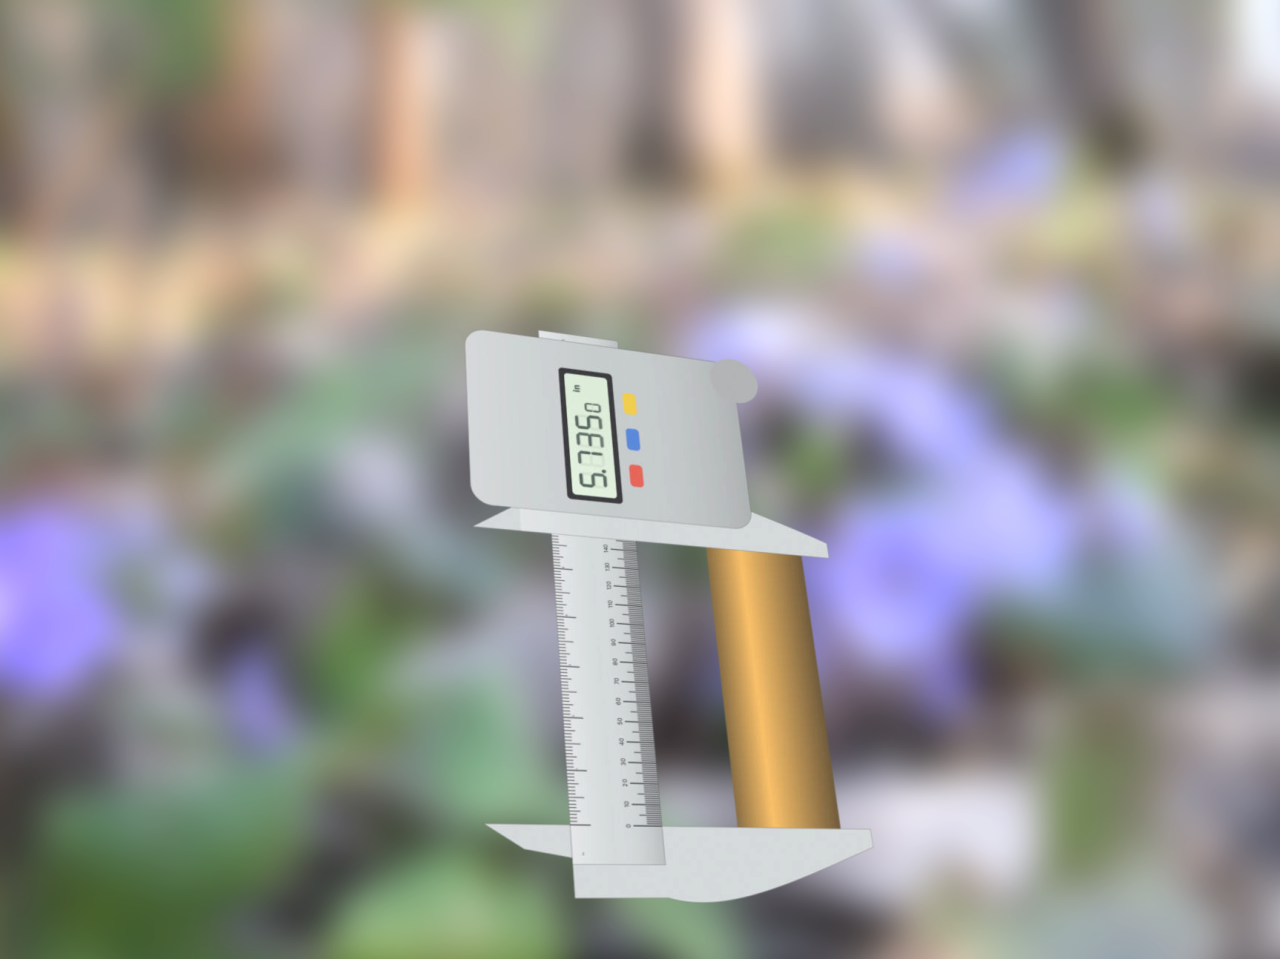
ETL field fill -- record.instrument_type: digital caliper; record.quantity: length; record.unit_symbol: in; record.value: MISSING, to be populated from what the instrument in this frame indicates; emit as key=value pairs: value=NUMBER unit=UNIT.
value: value=5.7350 unit=in
